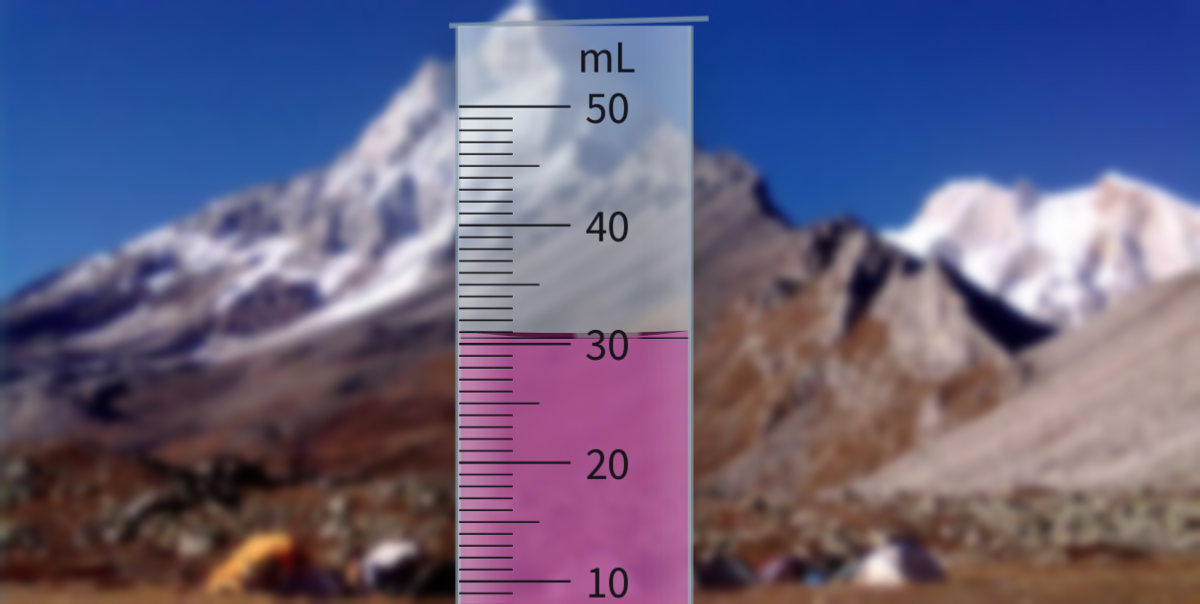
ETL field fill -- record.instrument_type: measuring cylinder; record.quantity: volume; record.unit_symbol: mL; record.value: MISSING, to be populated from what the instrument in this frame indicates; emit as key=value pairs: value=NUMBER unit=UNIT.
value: value=30.5 unit=mL
